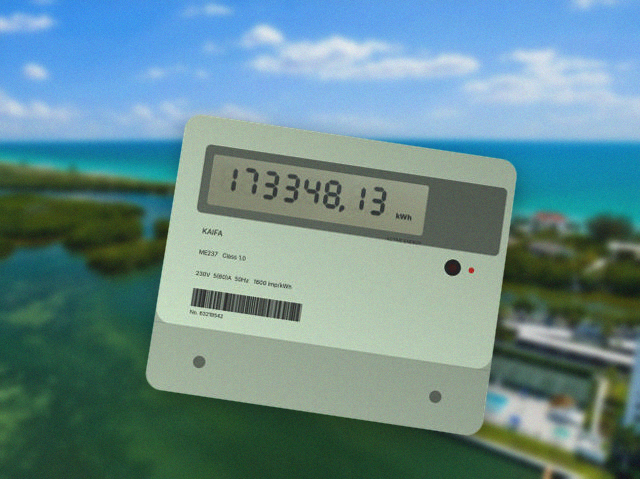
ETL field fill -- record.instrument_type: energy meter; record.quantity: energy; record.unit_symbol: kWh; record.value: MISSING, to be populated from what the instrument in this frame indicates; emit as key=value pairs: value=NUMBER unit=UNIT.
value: value=173348.13 unit=kWh
